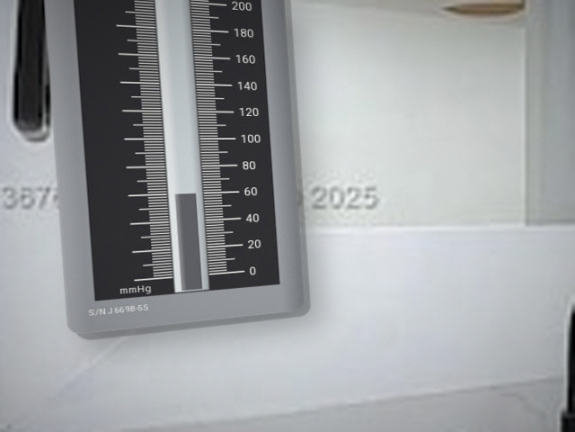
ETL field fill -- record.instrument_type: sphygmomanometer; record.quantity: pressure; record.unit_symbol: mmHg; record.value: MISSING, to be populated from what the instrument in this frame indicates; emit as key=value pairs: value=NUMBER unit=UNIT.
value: value=60 unit=mmHg
